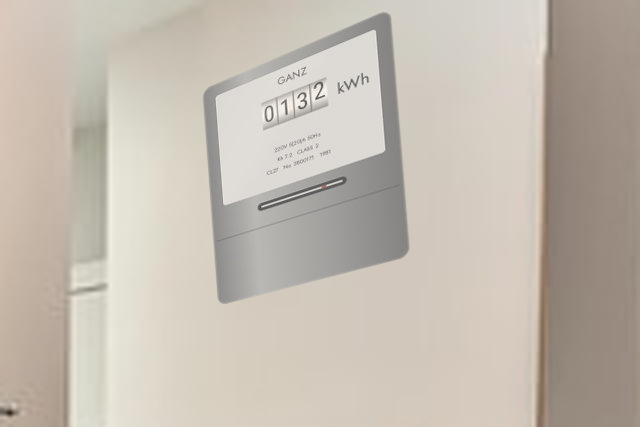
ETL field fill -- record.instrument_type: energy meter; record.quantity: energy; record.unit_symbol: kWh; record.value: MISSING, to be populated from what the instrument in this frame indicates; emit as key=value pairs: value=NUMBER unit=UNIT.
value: value=132 unit=kWh
